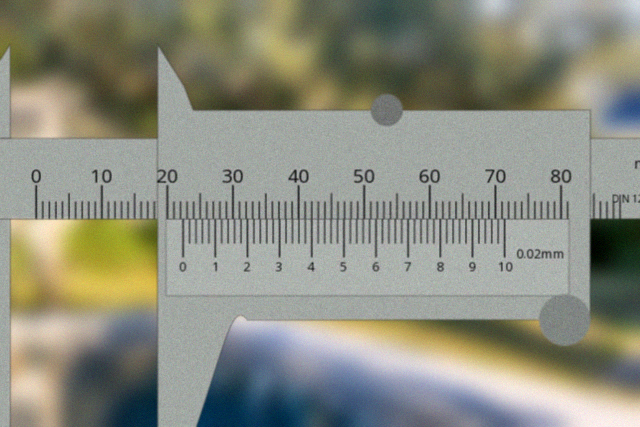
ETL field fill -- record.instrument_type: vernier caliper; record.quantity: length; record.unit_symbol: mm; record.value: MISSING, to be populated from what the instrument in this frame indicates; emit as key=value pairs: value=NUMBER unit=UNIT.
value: value=22.4 unit=mm
